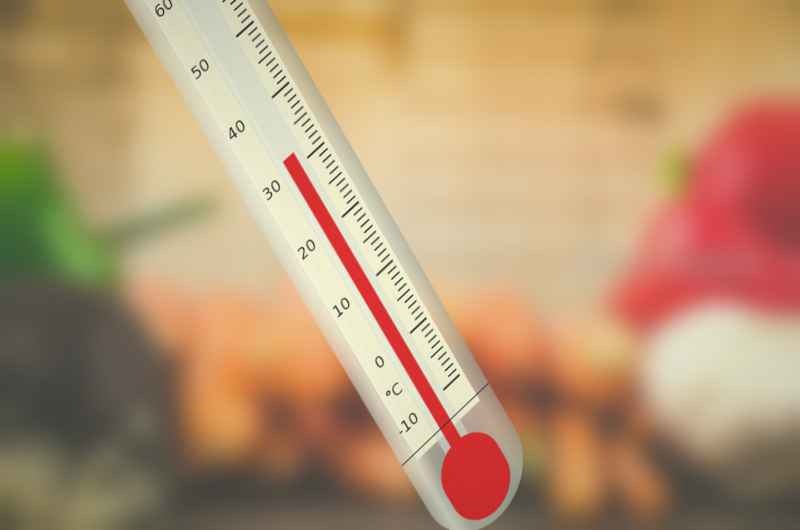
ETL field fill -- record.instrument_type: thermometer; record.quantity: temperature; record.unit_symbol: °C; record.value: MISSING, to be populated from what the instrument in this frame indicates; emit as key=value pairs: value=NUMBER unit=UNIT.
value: value=32 unit=°C
